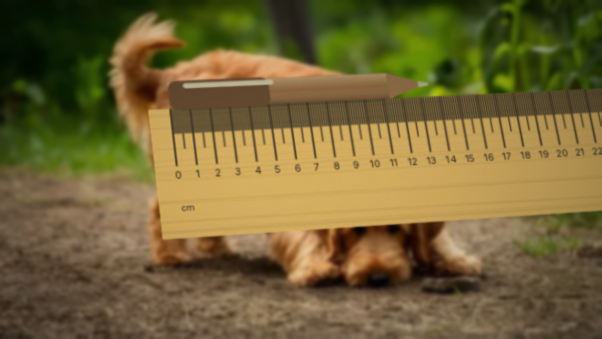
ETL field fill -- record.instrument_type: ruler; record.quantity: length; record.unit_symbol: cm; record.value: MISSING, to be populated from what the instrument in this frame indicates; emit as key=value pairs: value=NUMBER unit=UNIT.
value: value=13.5 unit=cm
